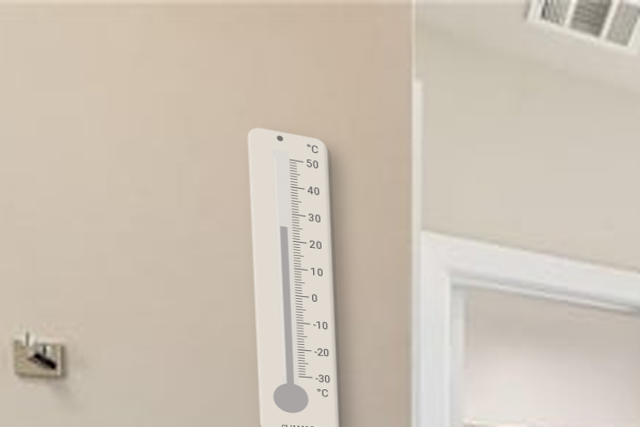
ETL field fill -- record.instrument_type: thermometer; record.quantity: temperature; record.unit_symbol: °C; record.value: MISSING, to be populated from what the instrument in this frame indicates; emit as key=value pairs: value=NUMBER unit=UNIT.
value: value=25 unit=°C
